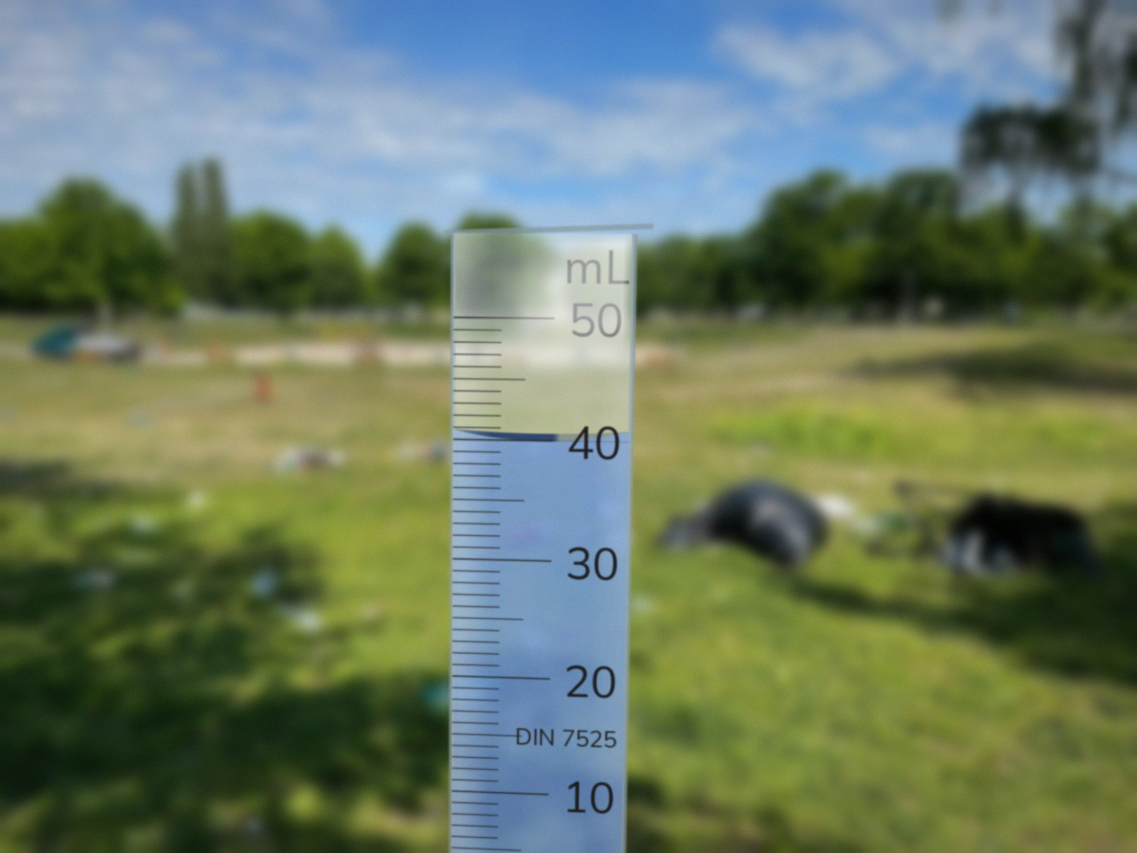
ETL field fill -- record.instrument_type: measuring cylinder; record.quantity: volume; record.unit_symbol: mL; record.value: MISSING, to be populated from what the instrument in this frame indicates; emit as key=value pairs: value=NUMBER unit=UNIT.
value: value=40 unit=mL
